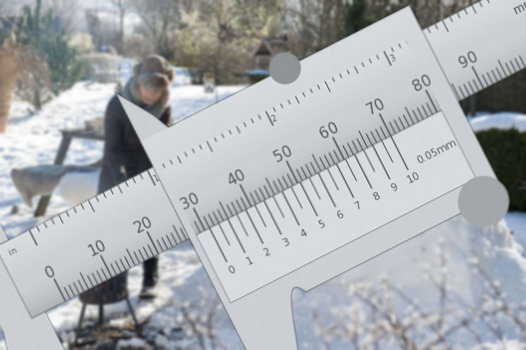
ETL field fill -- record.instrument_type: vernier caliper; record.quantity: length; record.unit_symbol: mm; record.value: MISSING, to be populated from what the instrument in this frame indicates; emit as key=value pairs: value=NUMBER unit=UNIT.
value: value=31.0 unit=mm
